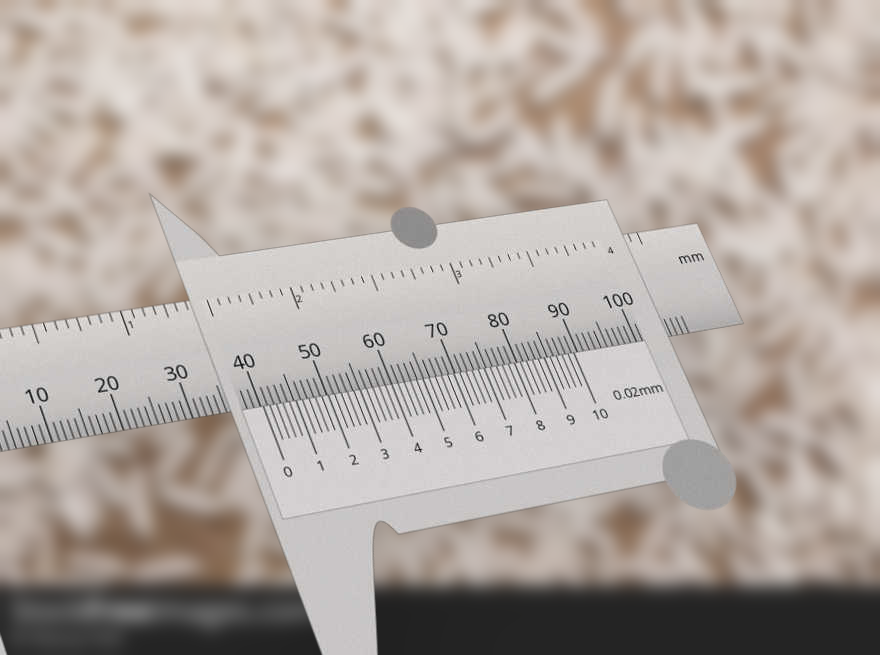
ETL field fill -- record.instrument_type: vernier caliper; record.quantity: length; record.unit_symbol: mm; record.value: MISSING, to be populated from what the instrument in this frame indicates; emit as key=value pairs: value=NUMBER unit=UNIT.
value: value=40.4 unit=mm
